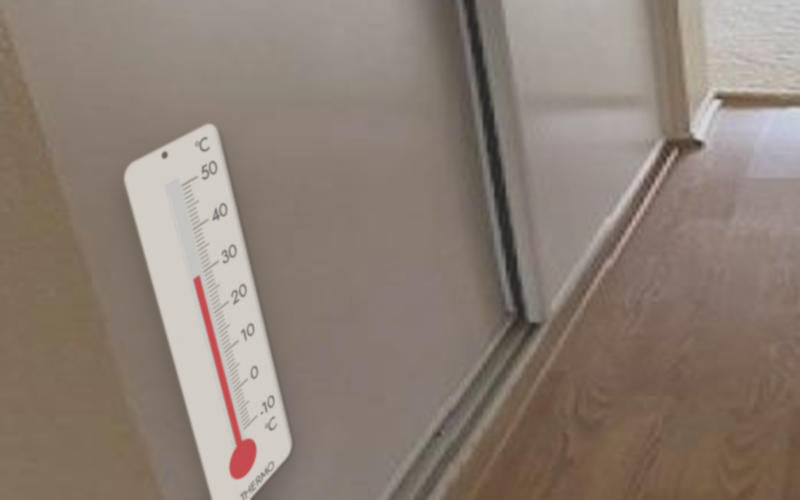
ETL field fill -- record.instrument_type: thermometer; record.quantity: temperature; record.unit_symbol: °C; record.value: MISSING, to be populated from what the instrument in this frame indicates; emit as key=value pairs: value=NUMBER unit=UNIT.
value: value=30 unit=°C
